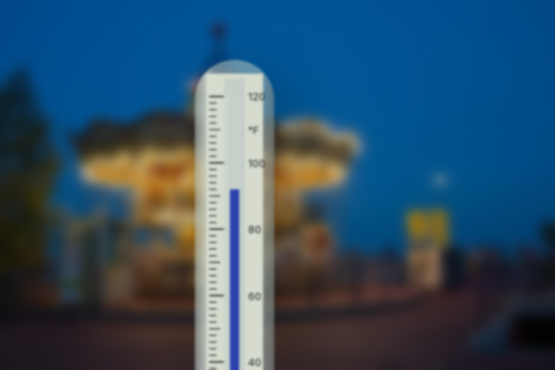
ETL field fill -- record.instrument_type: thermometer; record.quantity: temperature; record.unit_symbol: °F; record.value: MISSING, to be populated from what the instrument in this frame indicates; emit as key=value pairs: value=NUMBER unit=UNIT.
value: value=92 unit=°F
